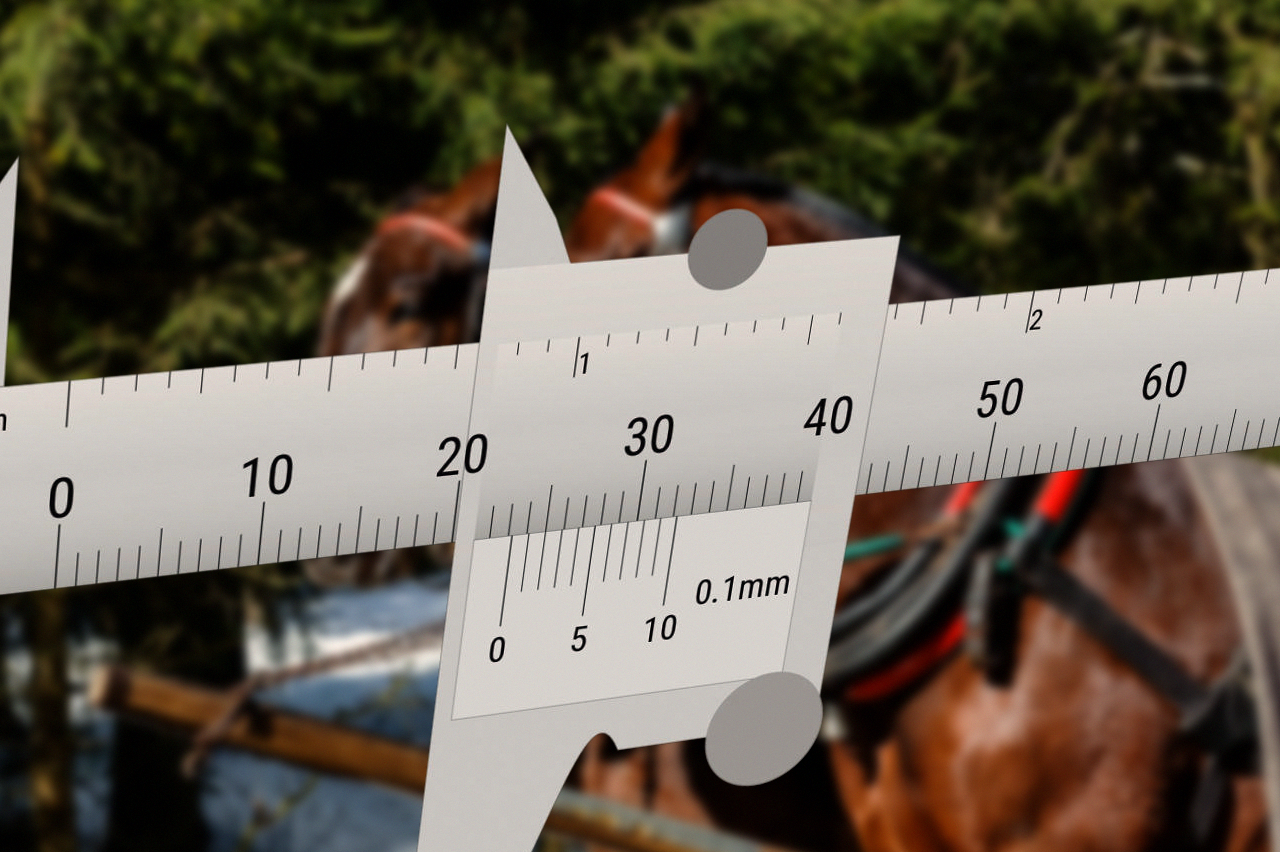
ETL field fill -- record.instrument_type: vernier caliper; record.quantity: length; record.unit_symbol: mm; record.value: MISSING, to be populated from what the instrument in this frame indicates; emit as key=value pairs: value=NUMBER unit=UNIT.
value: value=23.2 unit=mm
